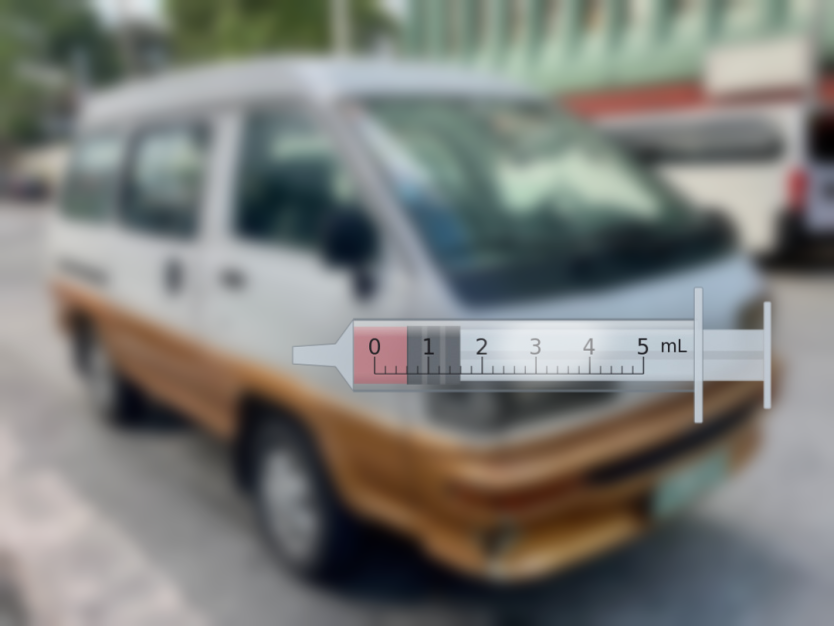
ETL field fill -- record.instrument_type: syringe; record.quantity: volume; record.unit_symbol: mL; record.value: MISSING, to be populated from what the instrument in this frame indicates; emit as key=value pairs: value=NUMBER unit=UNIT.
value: value=0.6 unit=mL
